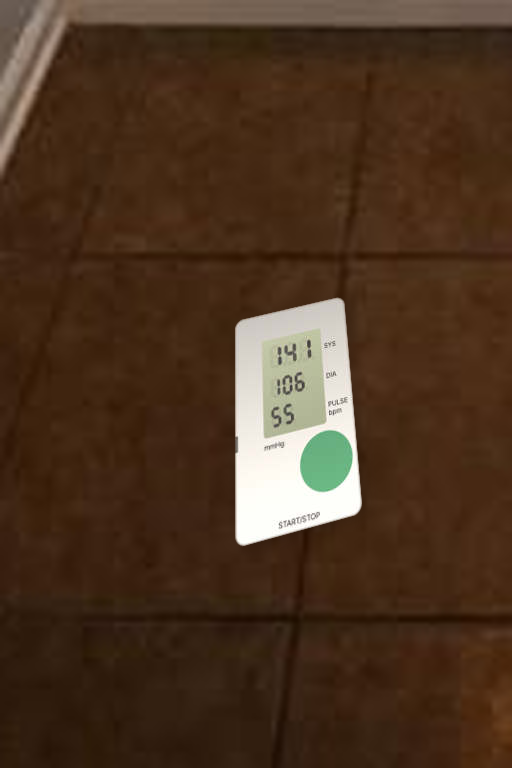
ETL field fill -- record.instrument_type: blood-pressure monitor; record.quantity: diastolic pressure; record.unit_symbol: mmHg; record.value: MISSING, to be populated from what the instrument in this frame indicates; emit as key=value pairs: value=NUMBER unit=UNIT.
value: value=106 unit=mmHg
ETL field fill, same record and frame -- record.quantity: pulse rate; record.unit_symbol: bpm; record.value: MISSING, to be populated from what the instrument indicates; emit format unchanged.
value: value=55 unit=bpm
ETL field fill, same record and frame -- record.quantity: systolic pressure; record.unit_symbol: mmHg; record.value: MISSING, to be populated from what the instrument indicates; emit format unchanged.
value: value=141 unit=mmHg
